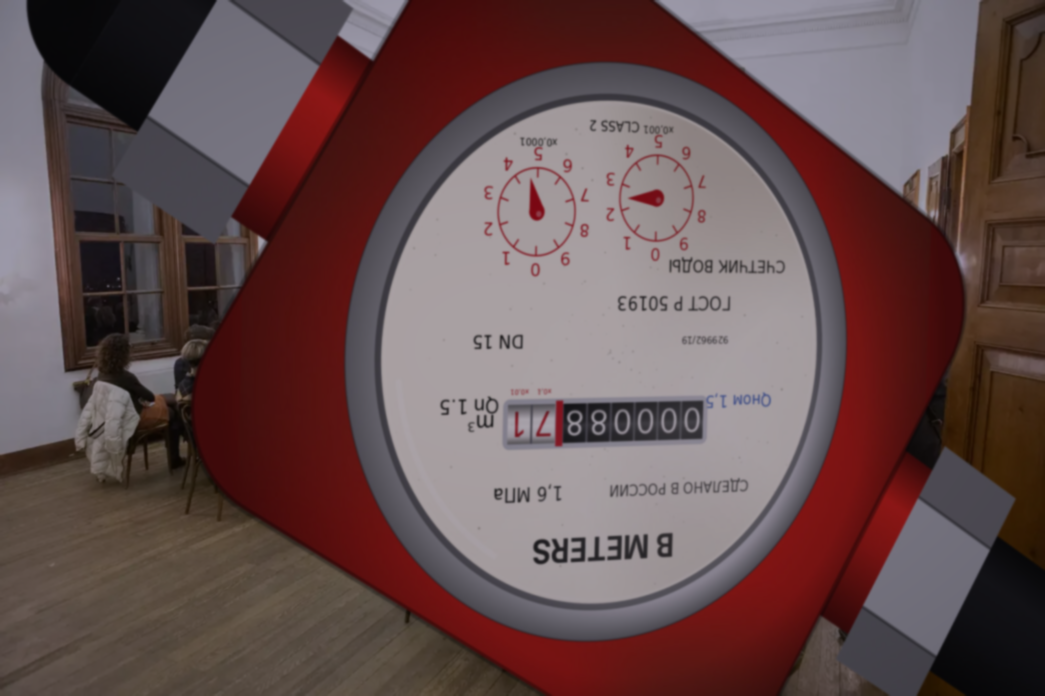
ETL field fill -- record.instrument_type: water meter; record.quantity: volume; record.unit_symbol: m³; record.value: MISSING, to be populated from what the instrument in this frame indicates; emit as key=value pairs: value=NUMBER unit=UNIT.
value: value=88.7124 unit=m³
